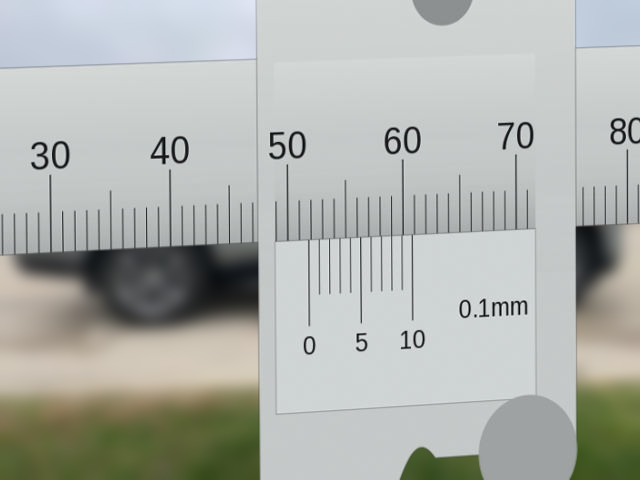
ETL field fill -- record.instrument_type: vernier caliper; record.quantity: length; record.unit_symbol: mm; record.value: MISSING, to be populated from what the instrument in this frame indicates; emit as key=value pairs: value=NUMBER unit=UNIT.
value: value=51.8 unit=mm
